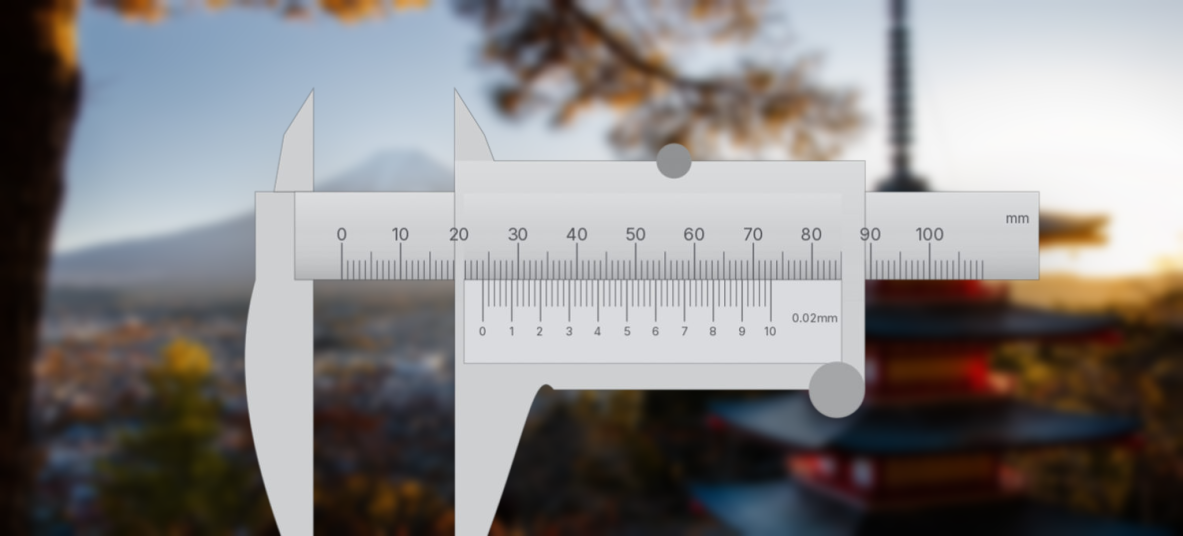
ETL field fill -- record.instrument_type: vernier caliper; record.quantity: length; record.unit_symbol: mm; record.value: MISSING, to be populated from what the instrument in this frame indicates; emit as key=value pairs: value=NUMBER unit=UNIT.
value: value=24.0 unit=mm
